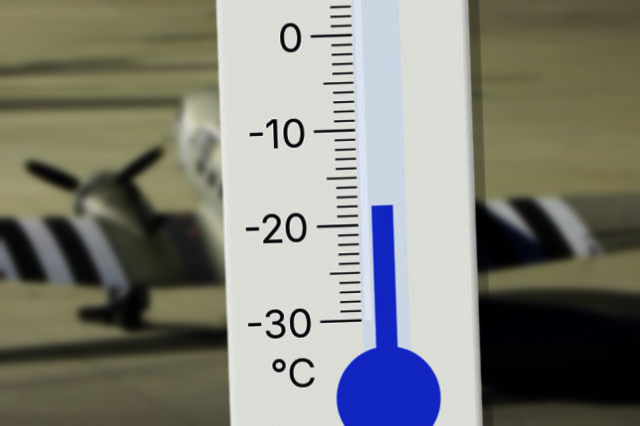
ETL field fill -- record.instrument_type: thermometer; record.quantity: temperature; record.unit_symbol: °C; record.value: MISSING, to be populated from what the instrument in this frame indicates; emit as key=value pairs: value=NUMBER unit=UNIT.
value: value=-18 unit=°C
